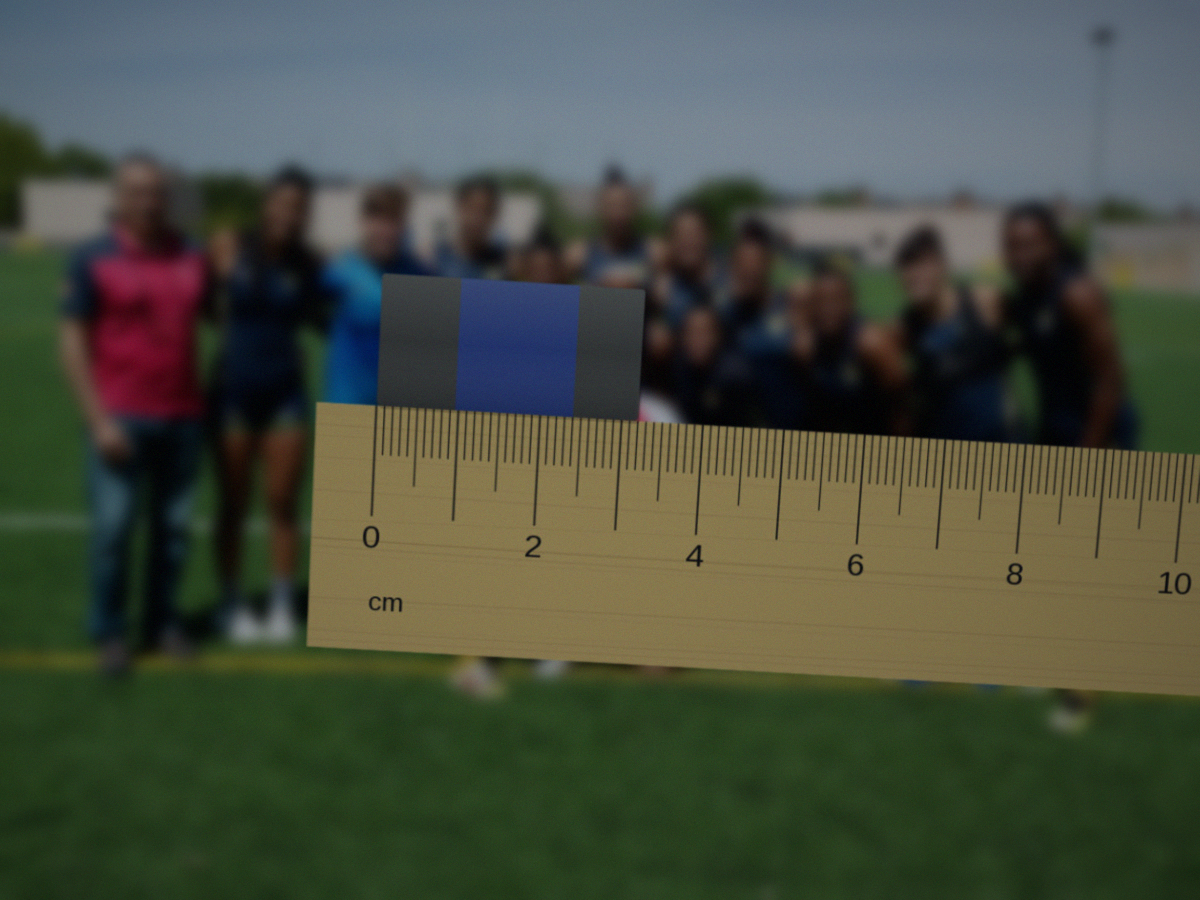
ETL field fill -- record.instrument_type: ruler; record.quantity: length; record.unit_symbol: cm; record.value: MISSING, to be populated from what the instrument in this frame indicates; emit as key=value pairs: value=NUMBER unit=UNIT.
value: value=3.2 unit=cm
